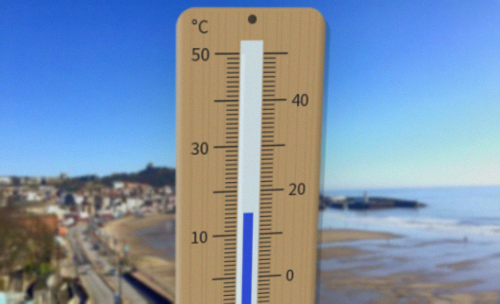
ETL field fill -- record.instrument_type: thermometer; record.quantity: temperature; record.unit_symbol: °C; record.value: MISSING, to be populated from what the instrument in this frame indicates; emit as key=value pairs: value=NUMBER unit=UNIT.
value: value=15 unit=°C
